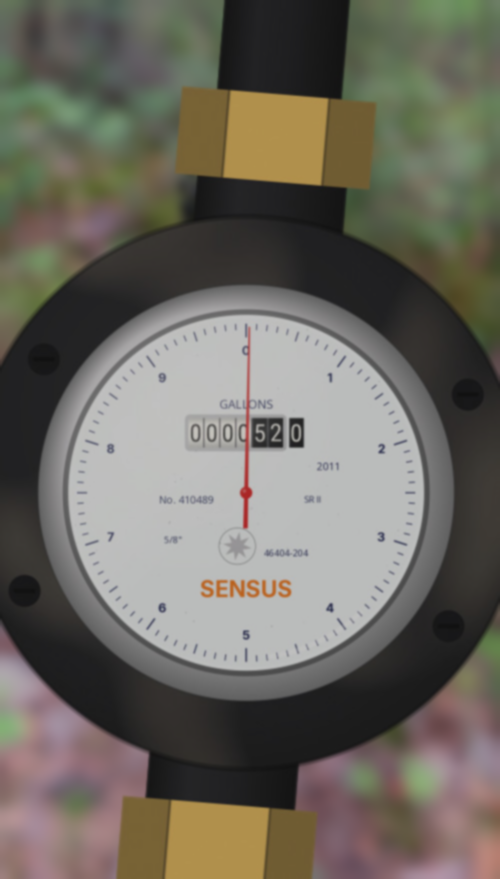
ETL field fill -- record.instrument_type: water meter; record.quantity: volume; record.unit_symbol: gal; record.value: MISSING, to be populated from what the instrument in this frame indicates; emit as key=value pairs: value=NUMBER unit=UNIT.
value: value=520.0 unit=gal
